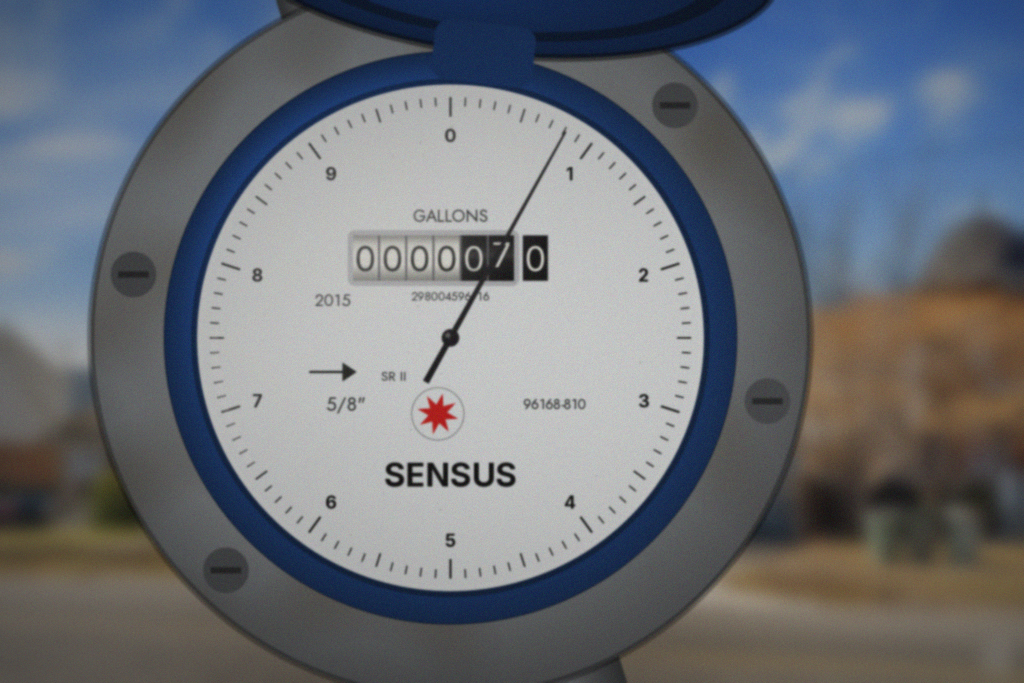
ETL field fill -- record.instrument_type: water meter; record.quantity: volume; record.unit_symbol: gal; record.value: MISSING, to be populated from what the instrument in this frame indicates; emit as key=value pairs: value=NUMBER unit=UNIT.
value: value=70.8 unit=gal
